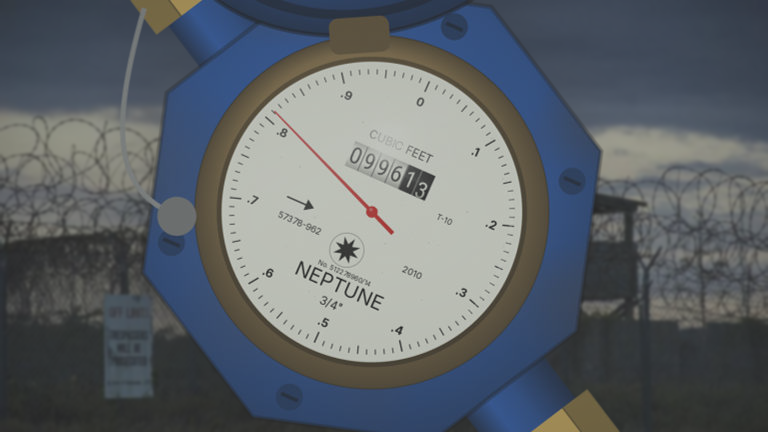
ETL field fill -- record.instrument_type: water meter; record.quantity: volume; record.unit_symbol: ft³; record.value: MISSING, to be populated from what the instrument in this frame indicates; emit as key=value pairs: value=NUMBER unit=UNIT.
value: value=99612.81 unit=ft³
